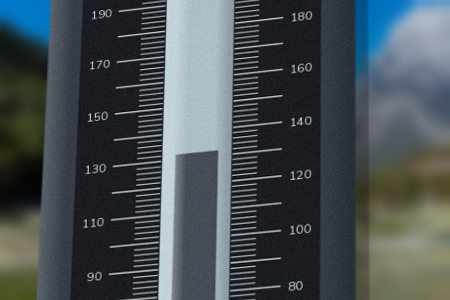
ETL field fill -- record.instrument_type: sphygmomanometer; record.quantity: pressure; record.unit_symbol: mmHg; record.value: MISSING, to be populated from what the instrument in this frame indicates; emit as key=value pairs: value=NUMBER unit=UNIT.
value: value=132 unit=mmHg
